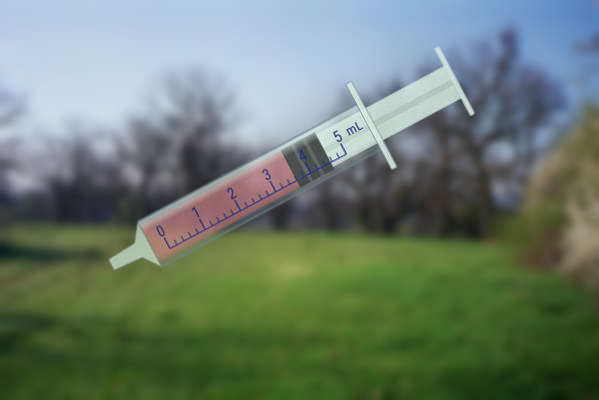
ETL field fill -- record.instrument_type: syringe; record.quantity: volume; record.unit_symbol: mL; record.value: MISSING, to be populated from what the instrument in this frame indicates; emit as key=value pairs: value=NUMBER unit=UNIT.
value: value=3.6 unit=mL
